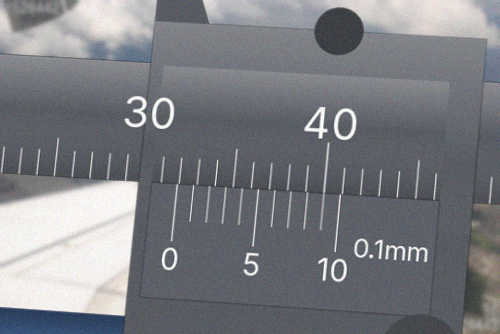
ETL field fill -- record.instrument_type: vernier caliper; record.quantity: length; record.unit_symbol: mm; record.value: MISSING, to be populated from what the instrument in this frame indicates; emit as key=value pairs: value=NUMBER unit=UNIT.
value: value=31.9 unit=mm
